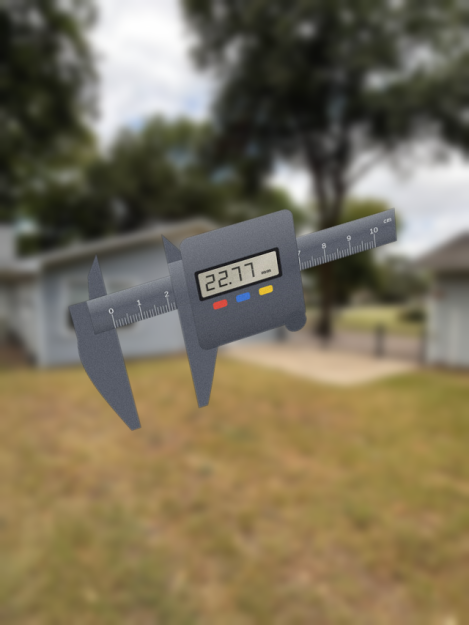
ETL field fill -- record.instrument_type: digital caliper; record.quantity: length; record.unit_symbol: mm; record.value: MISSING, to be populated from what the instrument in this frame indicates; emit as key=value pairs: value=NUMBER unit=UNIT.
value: value=22.77 unit=mm
